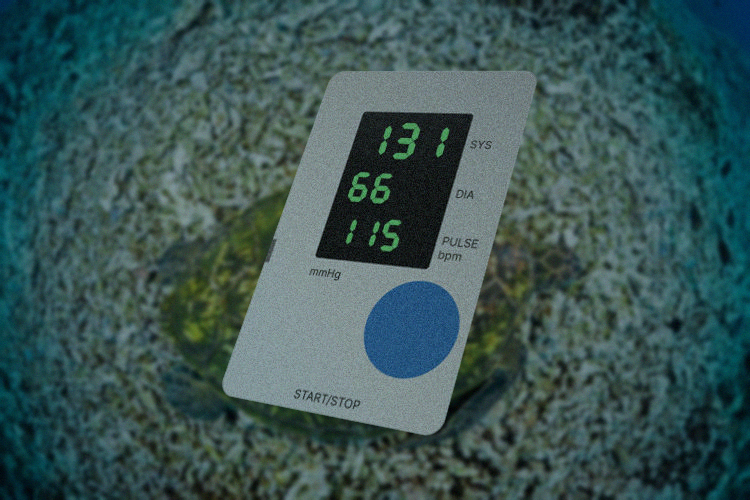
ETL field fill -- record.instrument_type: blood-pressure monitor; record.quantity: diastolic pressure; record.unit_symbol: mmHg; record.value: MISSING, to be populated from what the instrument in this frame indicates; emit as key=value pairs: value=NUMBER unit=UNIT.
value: value=66 unit=mmHg
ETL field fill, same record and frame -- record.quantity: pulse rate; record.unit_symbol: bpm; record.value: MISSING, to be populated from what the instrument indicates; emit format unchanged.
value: value=115 unit=bpm
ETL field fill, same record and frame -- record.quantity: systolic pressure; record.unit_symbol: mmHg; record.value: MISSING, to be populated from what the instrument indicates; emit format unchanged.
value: value=131 unit=mmHg
